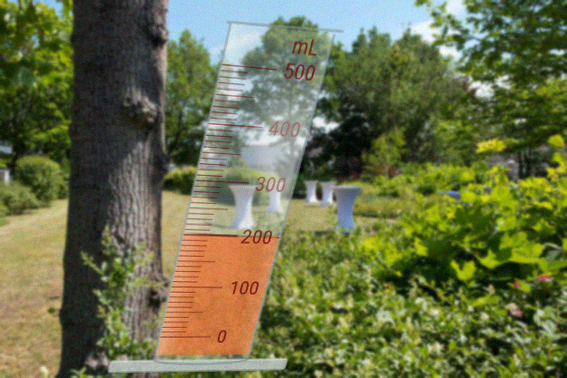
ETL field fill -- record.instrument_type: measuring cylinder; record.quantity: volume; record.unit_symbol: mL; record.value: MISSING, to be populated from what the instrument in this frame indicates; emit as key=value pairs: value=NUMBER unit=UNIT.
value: value=200 unit=mL
